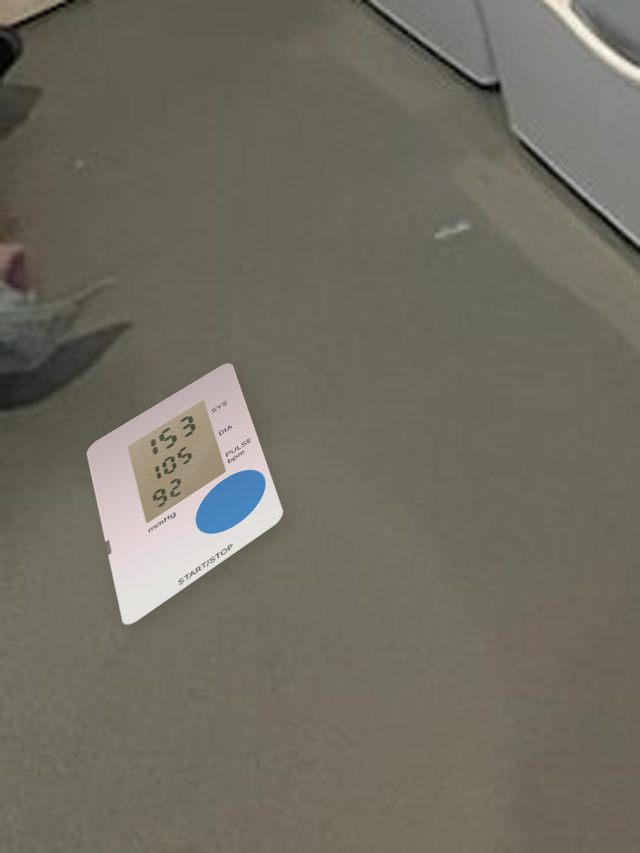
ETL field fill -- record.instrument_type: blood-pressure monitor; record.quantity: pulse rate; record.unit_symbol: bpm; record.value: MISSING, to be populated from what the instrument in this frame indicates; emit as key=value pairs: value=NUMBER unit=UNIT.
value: value=92 unit=bpm
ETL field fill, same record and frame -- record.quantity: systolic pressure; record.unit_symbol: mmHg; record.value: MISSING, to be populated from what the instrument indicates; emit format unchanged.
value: value=153 unit=mmHg
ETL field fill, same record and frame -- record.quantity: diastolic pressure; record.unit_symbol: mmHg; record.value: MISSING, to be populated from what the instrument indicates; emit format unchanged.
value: value=105 unit=mmHg
